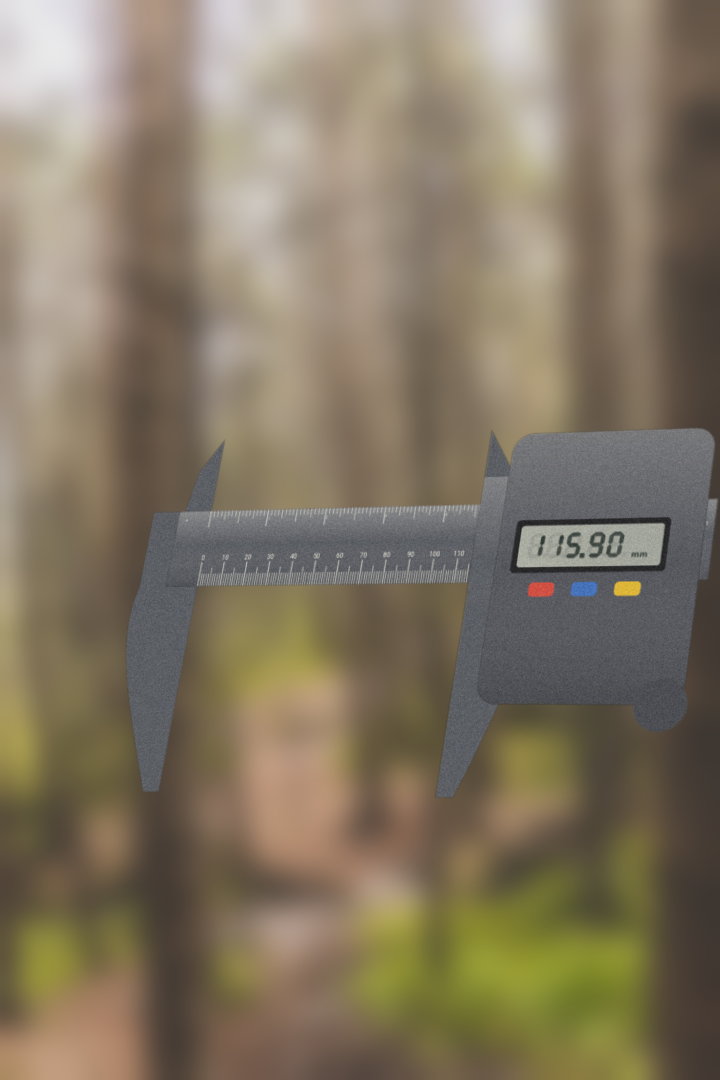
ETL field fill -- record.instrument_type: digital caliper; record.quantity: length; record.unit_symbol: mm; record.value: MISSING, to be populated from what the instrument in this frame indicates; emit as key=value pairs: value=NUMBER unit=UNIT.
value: value=115.90 unit=mm
